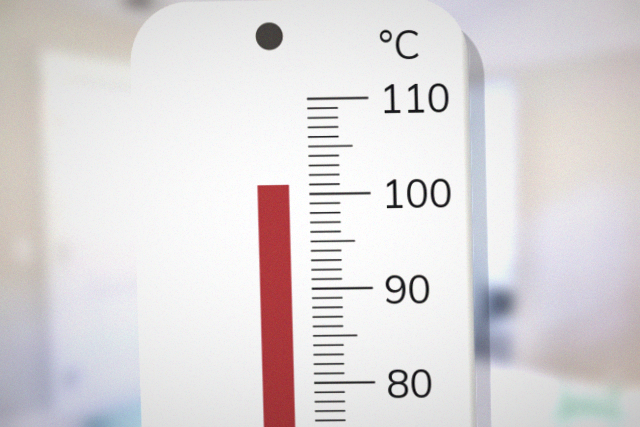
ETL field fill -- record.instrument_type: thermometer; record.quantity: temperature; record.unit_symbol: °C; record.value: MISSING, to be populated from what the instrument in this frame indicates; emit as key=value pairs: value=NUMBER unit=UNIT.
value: value=101 unit=°C
